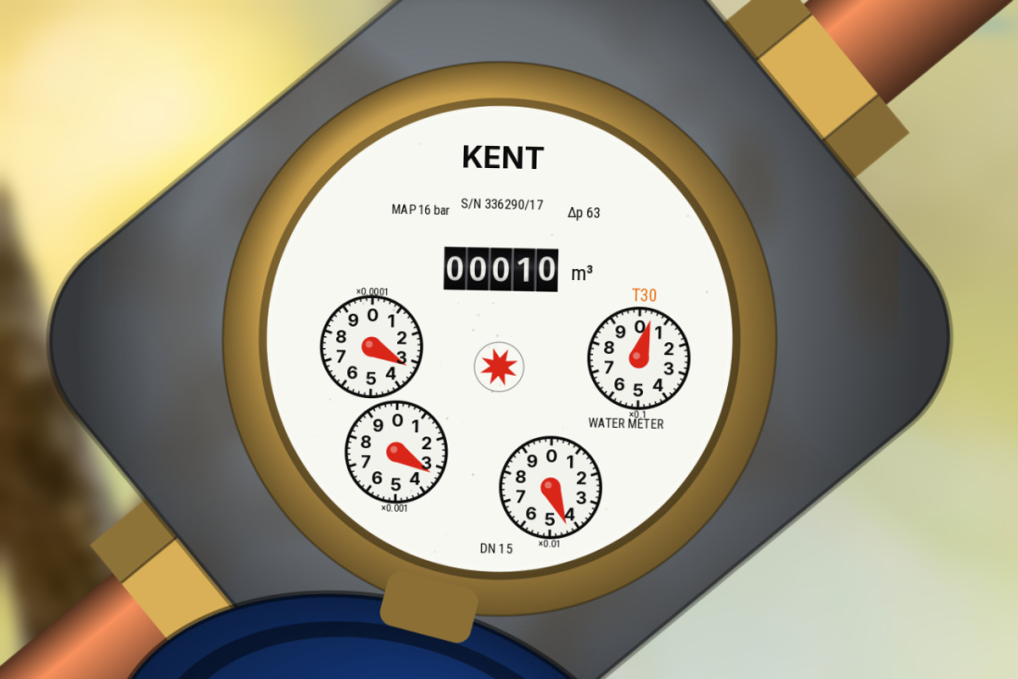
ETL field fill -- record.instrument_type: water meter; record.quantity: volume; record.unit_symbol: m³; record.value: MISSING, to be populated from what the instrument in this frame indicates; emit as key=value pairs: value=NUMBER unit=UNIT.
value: value=10.0433 unit=m³
